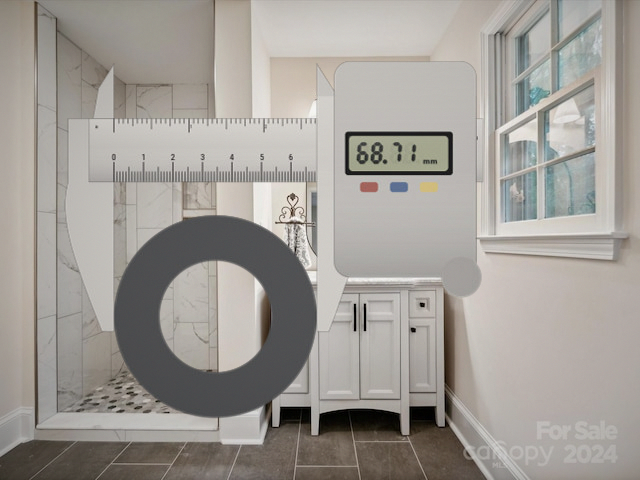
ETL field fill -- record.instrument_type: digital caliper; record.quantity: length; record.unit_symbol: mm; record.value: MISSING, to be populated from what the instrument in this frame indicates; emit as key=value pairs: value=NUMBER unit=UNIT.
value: value=68.71 unit=mm
